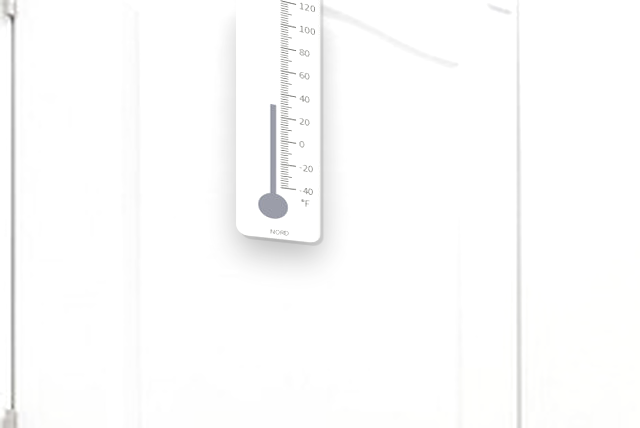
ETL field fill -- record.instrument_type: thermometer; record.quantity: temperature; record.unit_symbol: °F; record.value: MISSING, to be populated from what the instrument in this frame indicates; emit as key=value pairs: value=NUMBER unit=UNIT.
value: value=30 unit=°F
